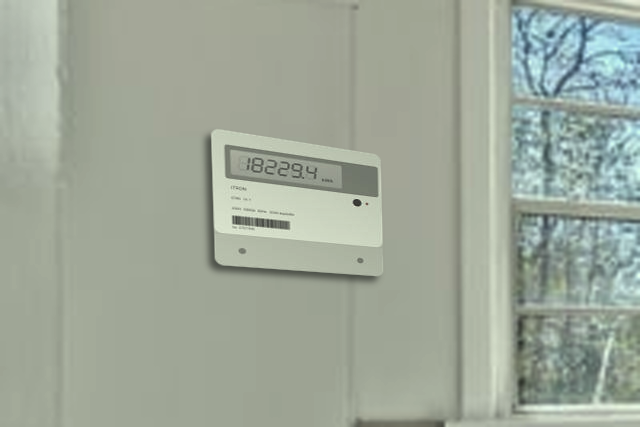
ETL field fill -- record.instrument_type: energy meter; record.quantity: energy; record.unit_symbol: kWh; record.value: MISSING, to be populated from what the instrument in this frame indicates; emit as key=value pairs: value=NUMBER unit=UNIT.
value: value=18229.4 unit=kWh
